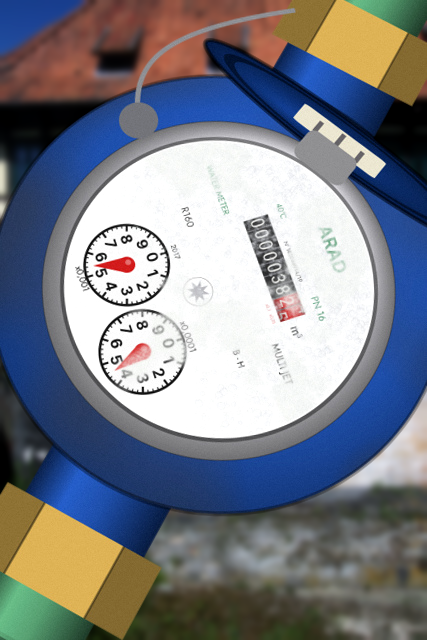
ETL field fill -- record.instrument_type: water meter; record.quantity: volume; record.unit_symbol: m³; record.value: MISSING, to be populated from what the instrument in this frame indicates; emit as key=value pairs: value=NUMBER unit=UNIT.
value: value=38.2454 unit=m³
